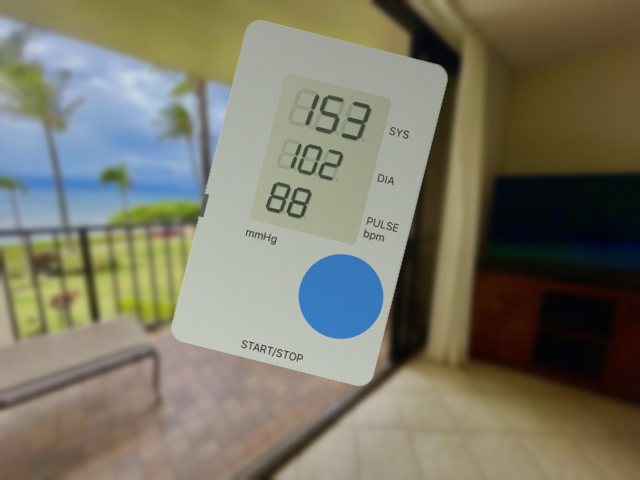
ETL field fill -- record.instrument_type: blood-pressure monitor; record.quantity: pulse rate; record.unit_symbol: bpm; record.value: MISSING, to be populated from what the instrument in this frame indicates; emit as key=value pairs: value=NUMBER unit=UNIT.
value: value=88 unit=bpm
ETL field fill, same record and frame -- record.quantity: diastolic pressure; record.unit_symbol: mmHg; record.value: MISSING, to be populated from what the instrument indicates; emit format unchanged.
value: value=102 unit=mmHg
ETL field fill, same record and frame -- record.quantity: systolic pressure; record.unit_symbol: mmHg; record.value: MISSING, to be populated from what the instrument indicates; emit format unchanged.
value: value=153 unit=mmHg
